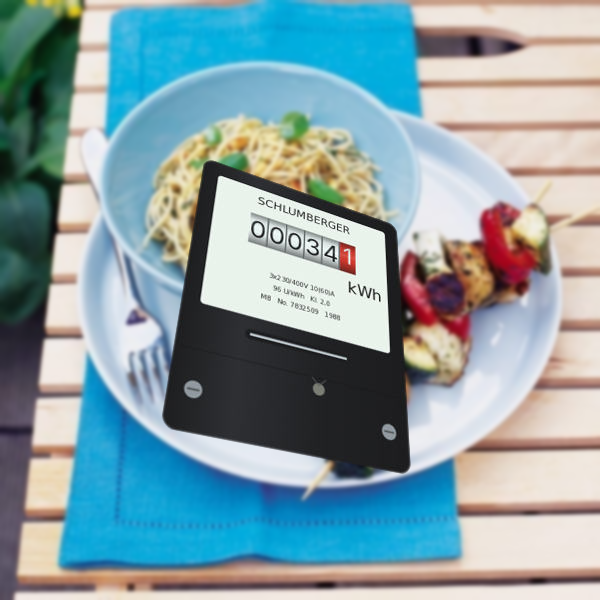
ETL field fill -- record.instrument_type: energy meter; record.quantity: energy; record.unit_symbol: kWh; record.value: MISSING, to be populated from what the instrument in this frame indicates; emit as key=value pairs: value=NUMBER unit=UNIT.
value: value=34.1 unit=kWh
